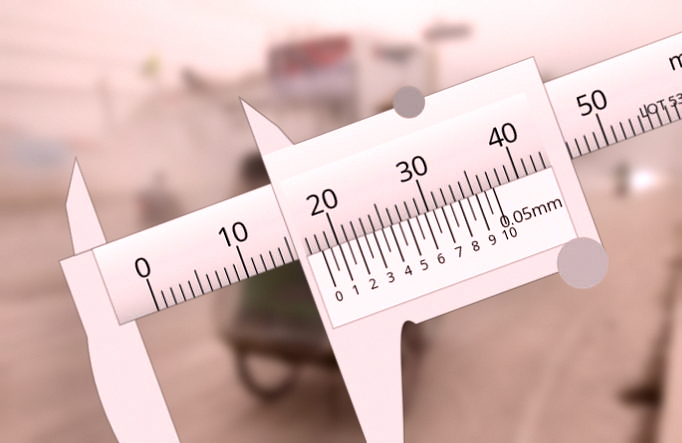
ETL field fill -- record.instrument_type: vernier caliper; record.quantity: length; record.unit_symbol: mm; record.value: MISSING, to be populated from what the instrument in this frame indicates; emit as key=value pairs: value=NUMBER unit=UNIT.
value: value=18.2 unit=mm
